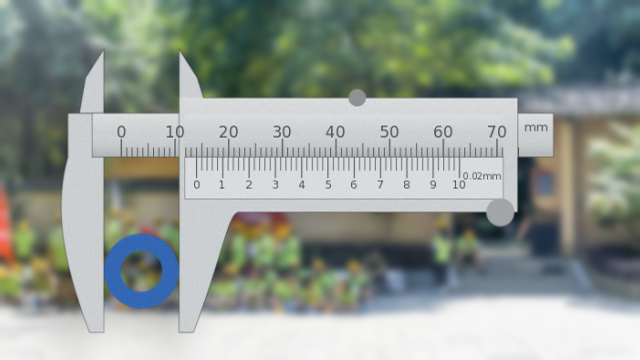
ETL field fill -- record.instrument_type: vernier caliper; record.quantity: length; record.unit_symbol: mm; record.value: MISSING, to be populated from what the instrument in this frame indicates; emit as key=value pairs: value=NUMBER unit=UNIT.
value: value=14.0 unit=mm
